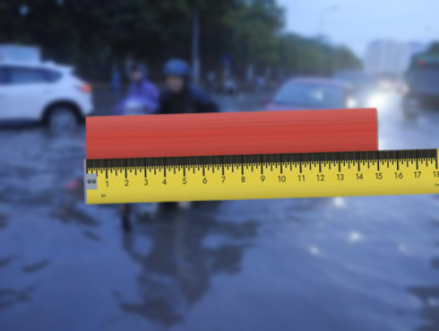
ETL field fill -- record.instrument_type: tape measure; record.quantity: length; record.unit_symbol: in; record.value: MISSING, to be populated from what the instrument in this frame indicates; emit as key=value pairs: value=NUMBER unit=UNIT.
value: value=15 unit=in
